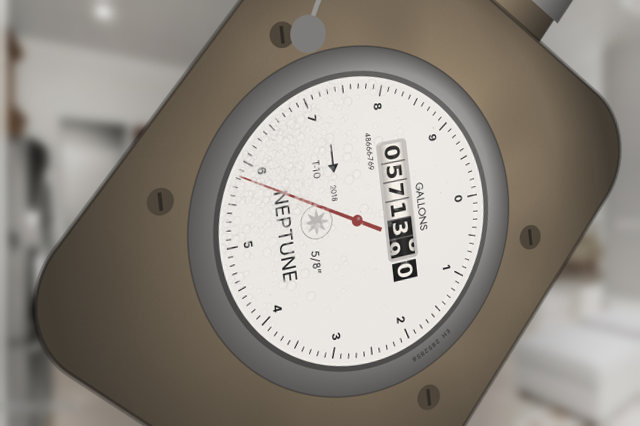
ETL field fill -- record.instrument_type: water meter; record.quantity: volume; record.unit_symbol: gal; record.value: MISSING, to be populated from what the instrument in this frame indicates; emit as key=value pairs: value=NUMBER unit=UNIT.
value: value=571385.8 unit=gal
